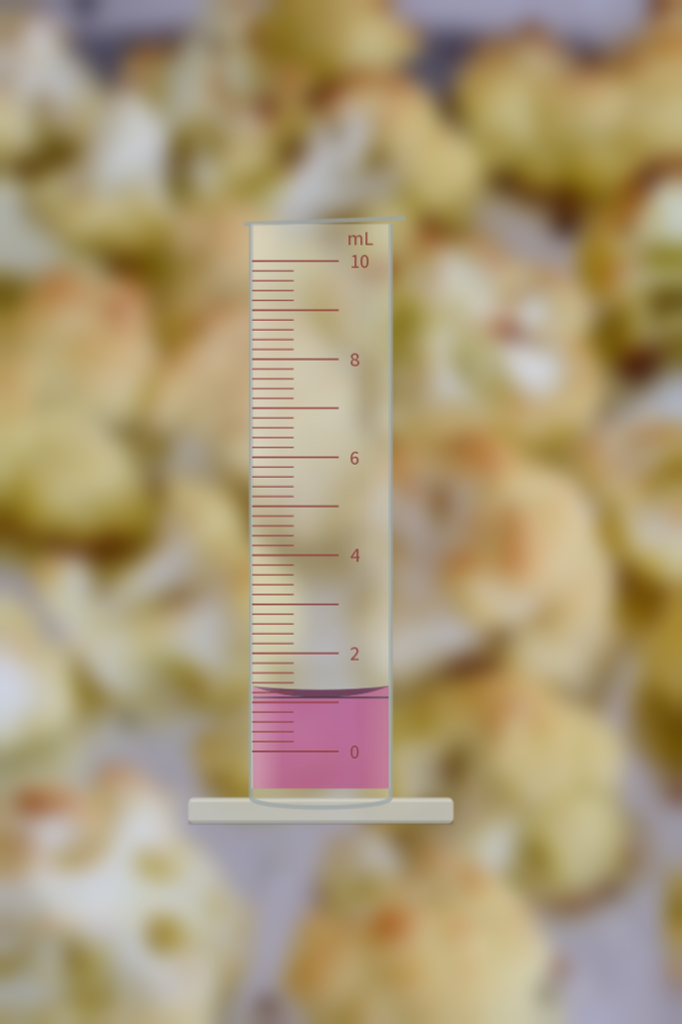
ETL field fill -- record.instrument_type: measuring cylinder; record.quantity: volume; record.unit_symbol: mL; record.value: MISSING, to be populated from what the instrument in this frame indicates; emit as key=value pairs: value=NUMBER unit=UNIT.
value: value=1.1 unit=mL
